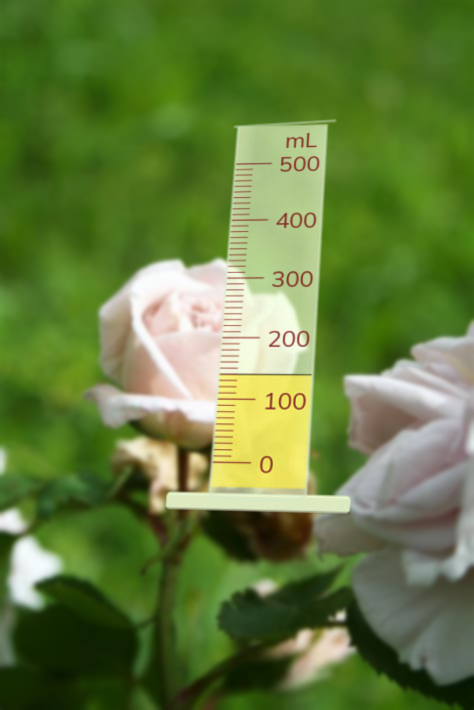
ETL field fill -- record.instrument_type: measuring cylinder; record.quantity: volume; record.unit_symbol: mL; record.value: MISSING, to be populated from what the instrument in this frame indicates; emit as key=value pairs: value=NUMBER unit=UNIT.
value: value=140 unit=mL
